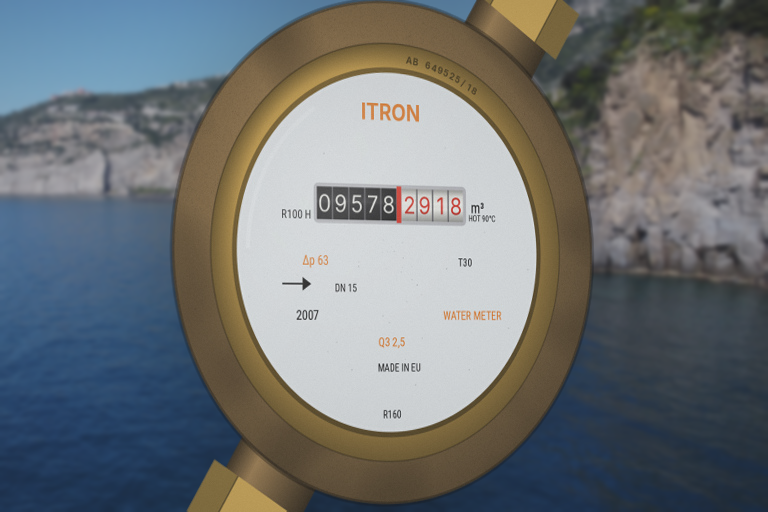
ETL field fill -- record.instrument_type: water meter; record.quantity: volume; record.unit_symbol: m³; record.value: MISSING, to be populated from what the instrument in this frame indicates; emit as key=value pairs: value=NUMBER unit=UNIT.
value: value=9578.2918 unit=m³
